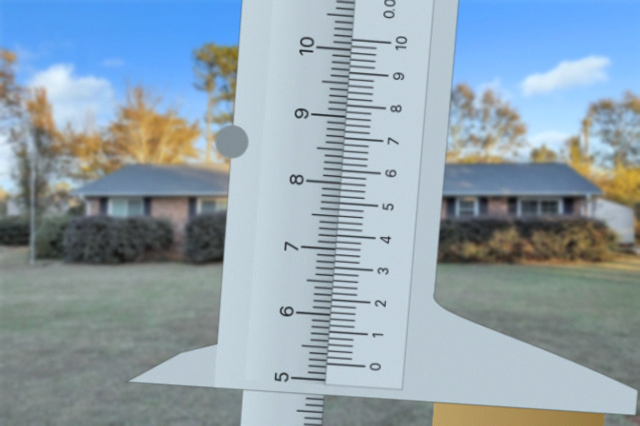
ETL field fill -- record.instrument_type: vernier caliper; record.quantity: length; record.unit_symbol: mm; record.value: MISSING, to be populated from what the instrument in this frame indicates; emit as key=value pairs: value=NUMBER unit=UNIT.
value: value=52.5 unit=mm
